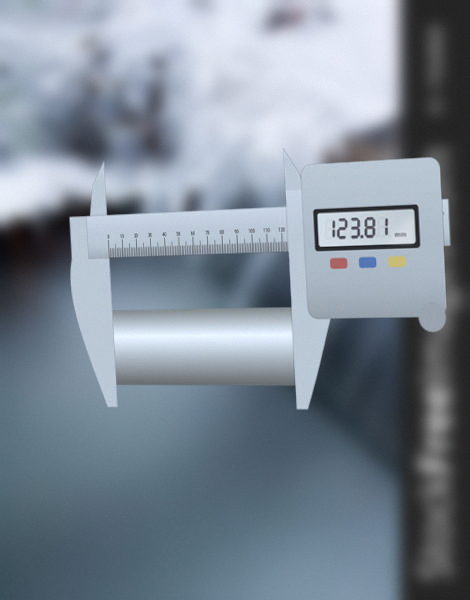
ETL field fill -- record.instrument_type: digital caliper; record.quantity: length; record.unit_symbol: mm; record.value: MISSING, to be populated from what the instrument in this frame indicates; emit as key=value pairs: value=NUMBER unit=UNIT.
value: value=123.81 unit=mm
